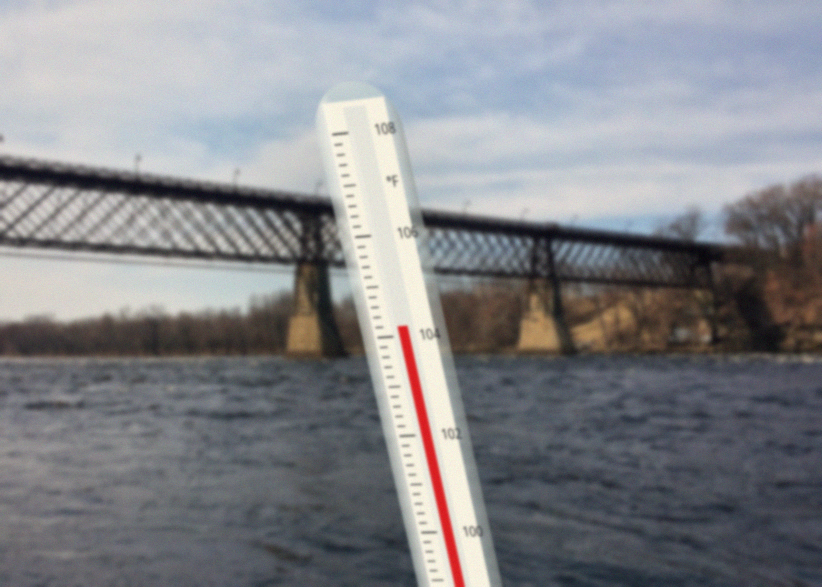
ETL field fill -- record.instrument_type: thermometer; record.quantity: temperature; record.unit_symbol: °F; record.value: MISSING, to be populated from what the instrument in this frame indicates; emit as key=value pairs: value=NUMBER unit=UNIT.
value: value=104.2 unit=°F
